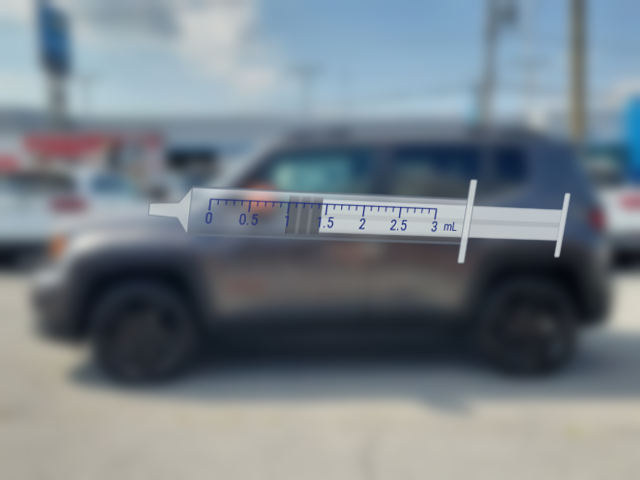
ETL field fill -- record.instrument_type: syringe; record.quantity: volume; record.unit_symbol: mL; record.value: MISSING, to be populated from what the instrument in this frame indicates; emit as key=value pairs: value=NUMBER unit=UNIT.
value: value=1 unit=mL
